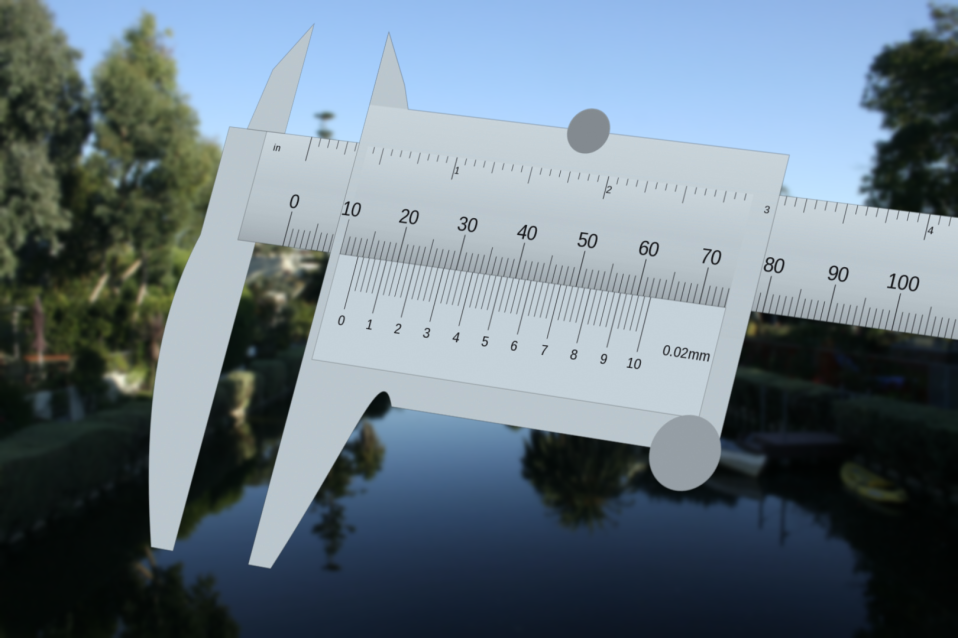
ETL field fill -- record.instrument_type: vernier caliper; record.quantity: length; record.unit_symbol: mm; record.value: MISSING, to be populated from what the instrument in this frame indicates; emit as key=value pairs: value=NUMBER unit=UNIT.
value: value=13.2 unit=mm
